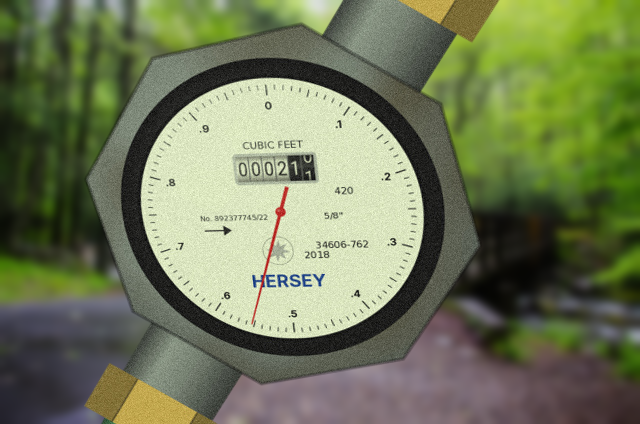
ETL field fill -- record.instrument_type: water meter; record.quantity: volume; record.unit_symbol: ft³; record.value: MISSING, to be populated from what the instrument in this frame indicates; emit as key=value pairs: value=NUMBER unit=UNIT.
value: value=210.55 unit=ft³
